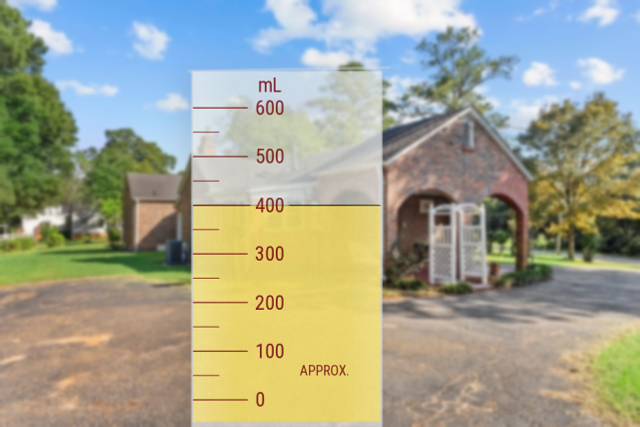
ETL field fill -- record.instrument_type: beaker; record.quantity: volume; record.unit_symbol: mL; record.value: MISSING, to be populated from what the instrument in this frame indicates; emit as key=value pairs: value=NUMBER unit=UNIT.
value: value=400 unit=mL
